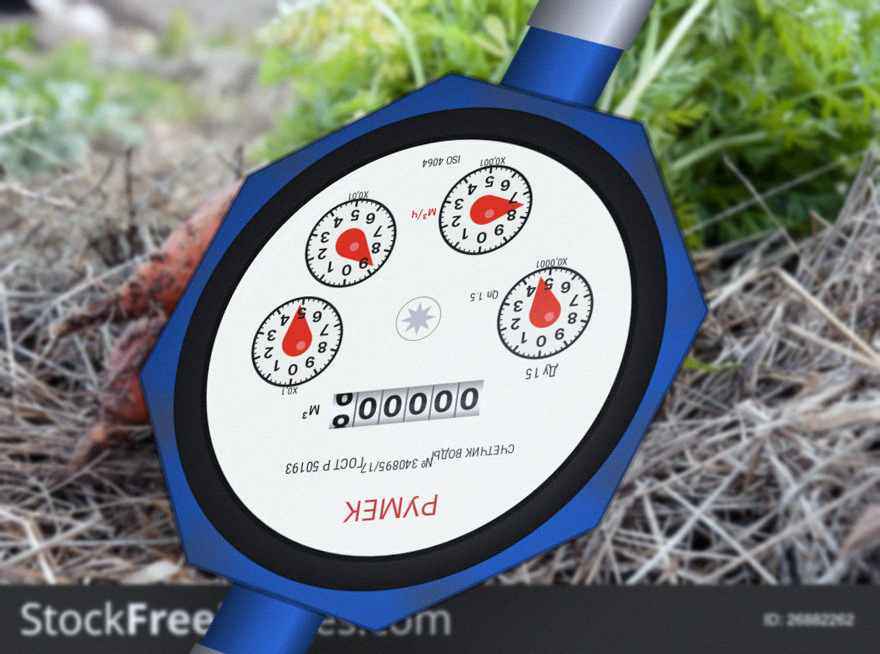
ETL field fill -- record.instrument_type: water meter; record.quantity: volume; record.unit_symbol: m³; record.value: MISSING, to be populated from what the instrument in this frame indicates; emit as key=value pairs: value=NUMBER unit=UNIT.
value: value=8.4874 unit=m³
